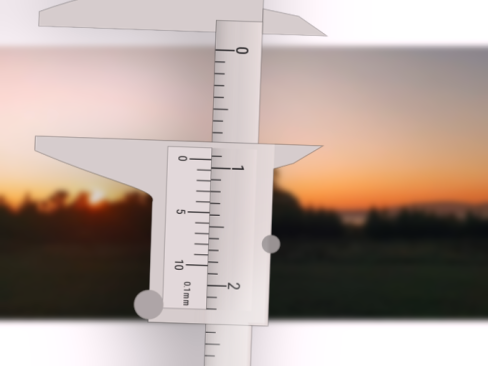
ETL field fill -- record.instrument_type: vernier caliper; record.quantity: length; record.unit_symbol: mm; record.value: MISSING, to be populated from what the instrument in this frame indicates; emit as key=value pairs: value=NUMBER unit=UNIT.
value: value=9.3 unit=mm
